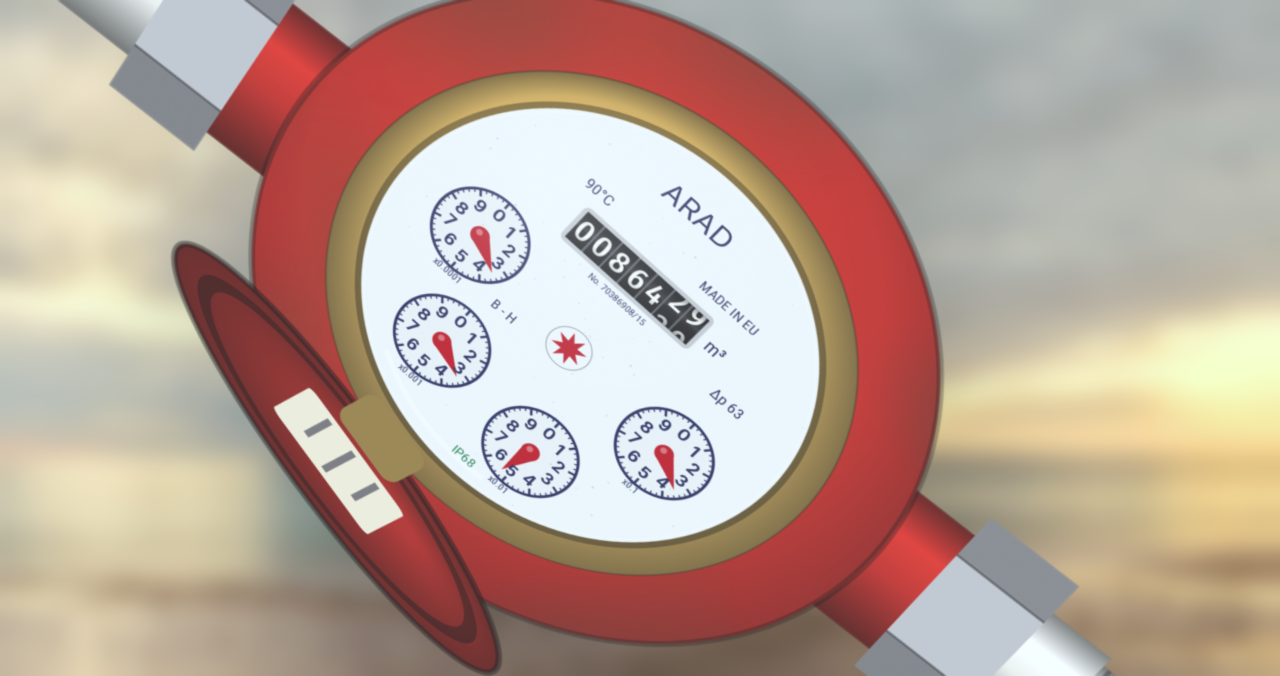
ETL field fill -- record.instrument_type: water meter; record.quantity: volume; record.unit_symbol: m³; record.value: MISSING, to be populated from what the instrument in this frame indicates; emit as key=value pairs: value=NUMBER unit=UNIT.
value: value=86429.3533 unit=m³
